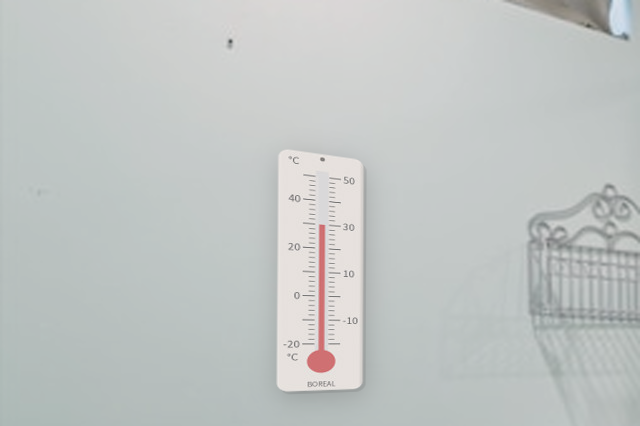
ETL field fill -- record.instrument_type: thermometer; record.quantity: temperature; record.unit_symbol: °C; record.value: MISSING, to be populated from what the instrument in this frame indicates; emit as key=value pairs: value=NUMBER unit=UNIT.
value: value=30 unit=°C
